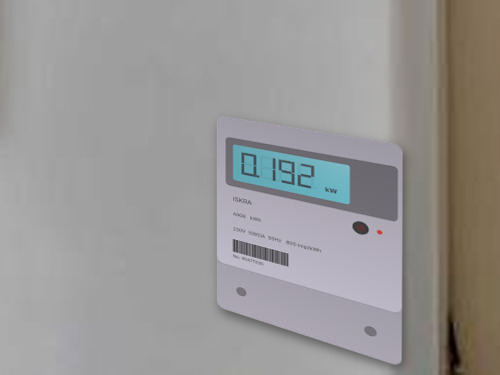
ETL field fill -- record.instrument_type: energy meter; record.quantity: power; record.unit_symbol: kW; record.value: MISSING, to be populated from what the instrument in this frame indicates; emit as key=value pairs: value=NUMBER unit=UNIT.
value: value=0.192 unit=kW
